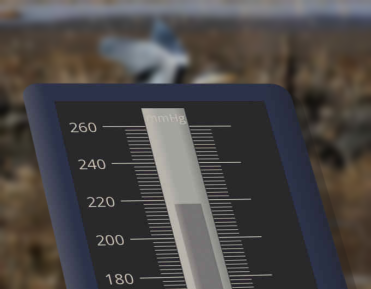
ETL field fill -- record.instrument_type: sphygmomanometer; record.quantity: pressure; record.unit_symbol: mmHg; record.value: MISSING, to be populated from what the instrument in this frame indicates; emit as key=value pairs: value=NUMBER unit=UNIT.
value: value=218 unit=mmHg
